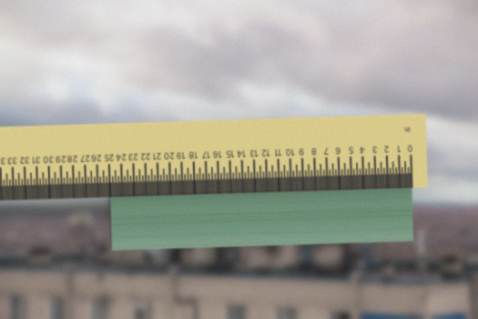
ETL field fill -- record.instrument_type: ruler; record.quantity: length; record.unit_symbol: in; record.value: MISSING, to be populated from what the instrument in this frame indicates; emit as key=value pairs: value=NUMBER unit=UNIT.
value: value=25 unit=in
